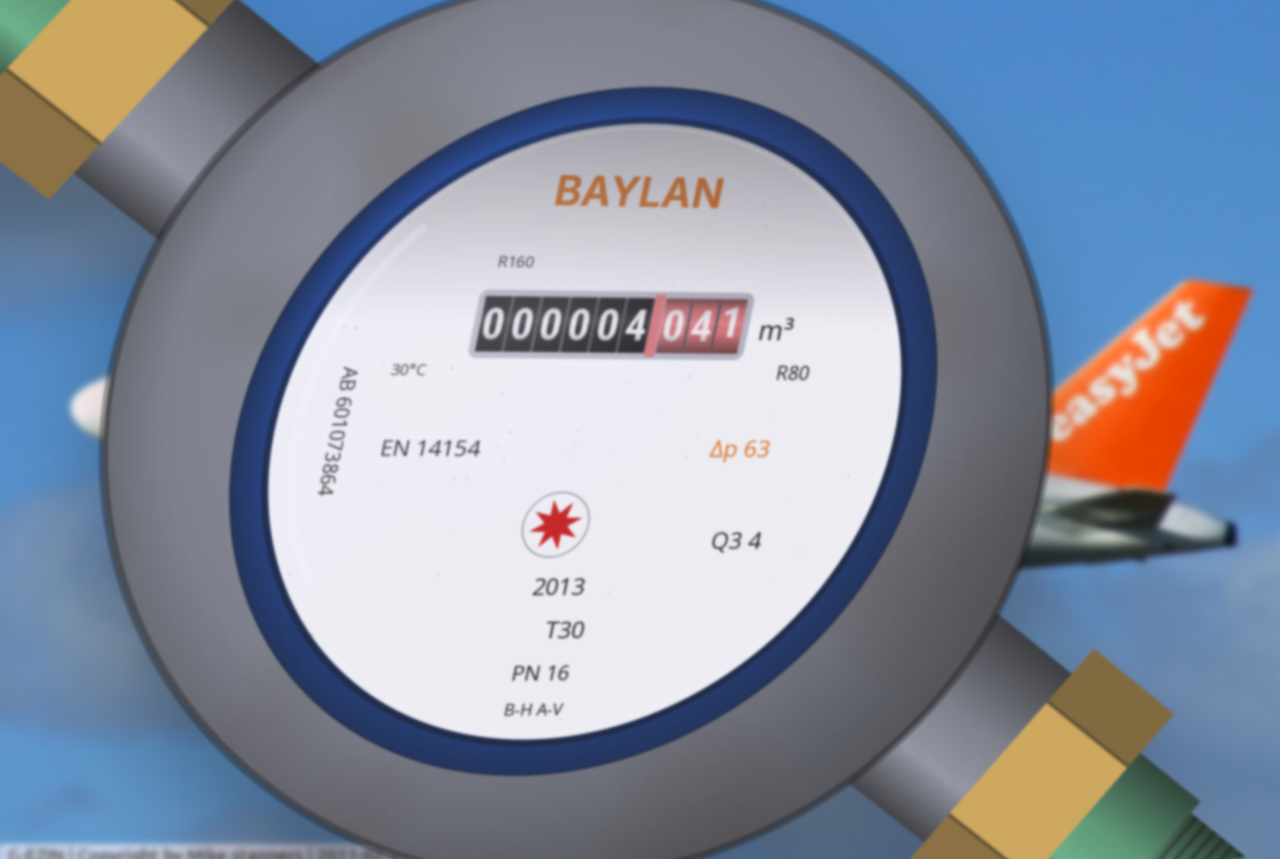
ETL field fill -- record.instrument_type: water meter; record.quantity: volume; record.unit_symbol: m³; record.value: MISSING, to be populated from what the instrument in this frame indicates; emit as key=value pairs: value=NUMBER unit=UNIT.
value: value=4.041 unit=m³
